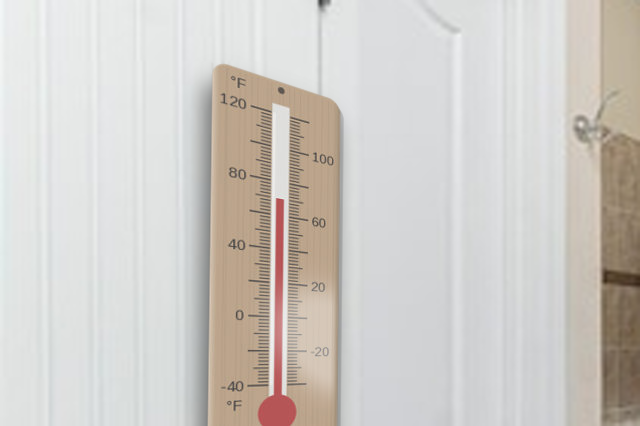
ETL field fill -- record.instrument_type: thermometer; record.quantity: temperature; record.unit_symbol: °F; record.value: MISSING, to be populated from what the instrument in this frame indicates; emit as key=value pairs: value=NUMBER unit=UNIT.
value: value=70 unit=°F
